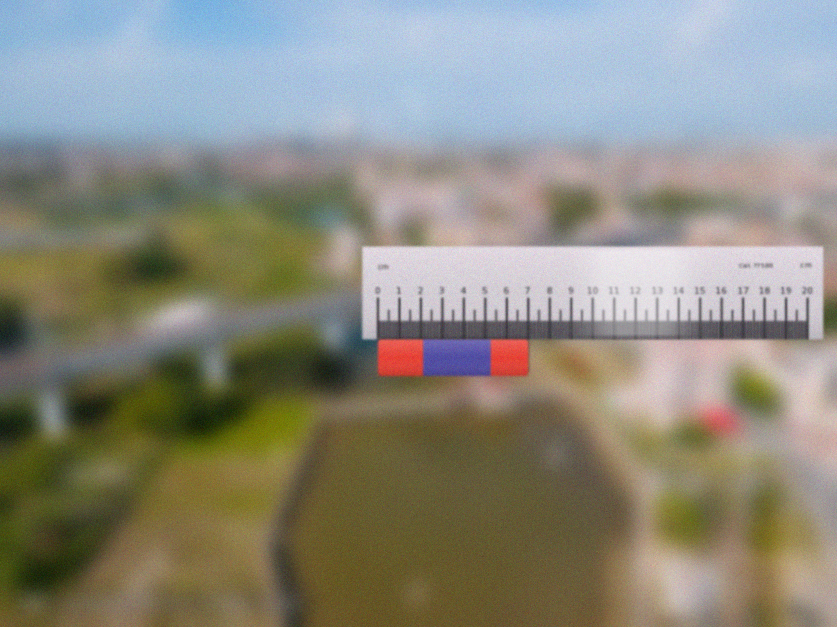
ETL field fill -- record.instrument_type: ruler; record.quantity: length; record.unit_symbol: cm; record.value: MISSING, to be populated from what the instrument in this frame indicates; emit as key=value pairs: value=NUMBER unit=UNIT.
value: value=7 unit=cm
